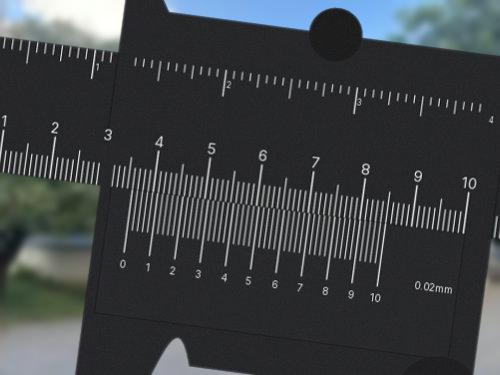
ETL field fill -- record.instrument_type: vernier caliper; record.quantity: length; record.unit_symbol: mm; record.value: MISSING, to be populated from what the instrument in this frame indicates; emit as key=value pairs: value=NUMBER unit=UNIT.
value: value=36.0 unit=mm
